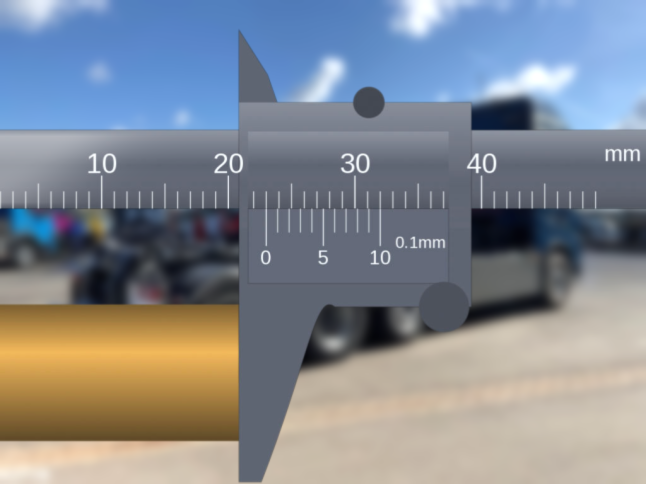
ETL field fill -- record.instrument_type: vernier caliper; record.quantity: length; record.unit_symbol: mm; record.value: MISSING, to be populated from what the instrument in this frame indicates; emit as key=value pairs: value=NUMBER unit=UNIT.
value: value=23.0 unit=mm
